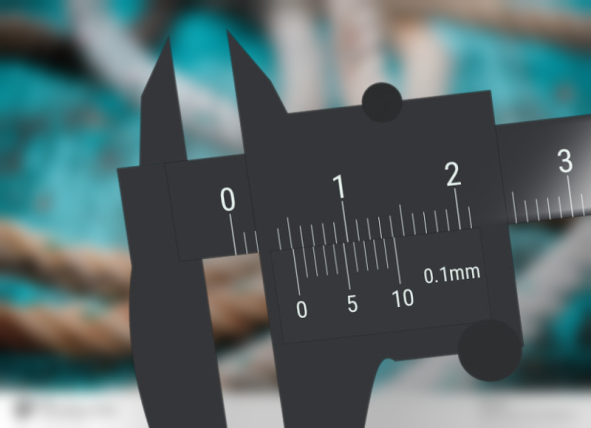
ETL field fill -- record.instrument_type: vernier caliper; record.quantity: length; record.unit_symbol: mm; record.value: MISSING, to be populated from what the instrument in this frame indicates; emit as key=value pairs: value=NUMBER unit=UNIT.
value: value=5.1 unit=mm
